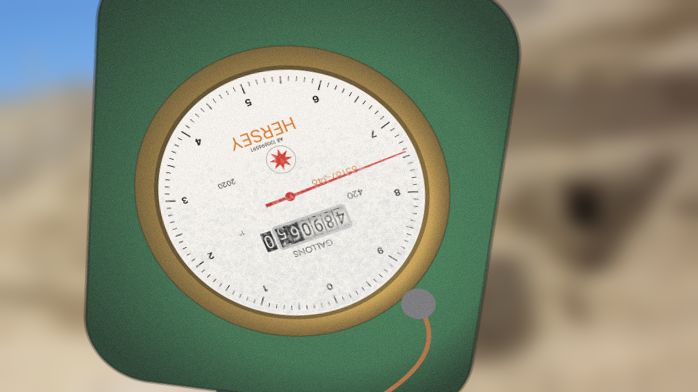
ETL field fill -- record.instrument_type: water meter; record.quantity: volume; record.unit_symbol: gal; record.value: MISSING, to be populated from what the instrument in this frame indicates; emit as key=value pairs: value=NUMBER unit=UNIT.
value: value=4890647.4 unit=gal
